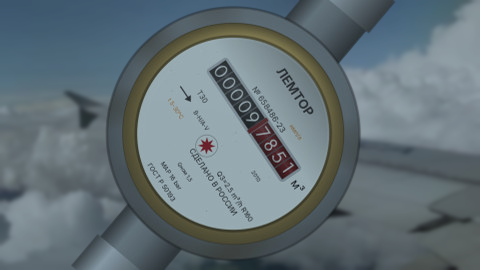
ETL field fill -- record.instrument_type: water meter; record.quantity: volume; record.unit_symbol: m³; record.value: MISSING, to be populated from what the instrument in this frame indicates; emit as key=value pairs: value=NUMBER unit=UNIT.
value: value=9.7851 unit=m³
